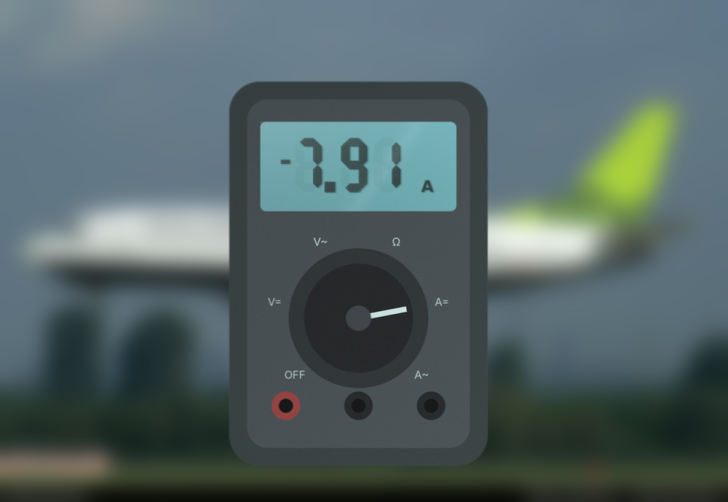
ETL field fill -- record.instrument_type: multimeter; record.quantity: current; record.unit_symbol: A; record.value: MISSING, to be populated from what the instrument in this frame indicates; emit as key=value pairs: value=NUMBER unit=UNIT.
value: value=-7.91 unit=A
